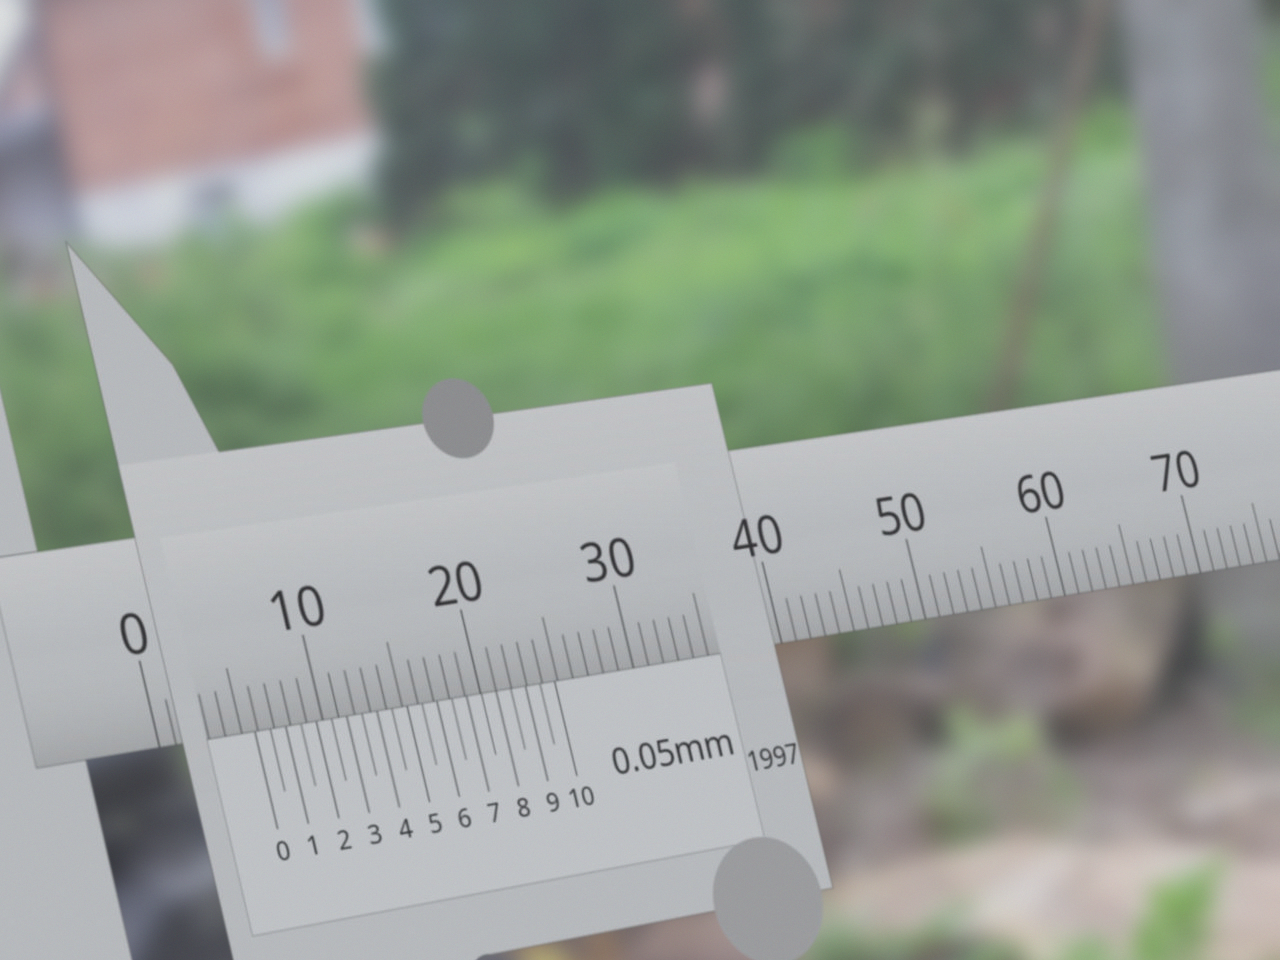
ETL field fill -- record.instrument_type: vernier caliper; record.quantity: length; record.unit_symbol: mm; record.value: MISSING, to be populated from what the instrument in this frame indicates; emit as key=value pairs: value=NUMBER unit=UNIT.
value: value=5.8 unit=mm
